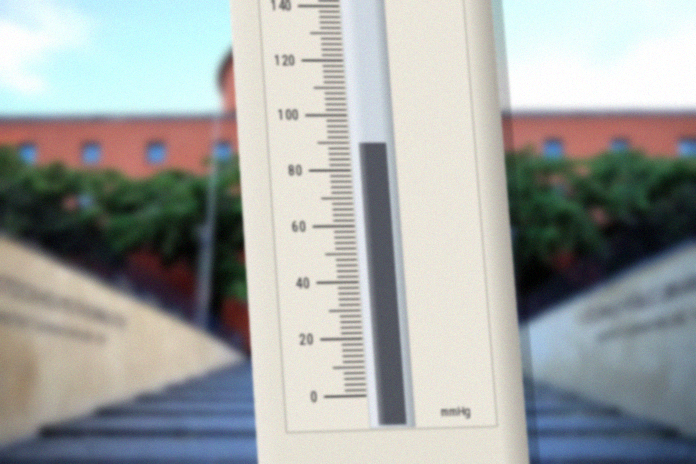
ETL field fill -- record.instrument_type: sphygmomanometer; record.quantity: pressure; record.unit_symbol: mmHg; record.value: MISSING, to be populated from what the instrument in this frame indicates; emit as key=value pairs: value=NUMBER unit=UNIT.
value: value=90 unit=mmHg
